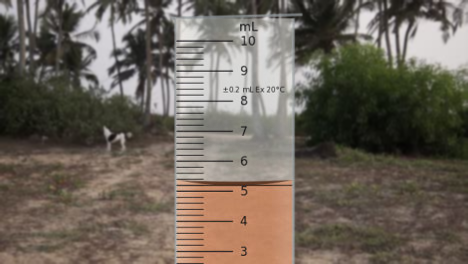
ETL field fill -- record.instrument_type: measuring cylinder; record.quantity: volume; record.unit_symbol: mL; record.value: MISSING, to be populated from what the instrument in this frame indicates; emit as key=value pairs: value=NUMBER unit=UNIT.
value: value=5.2 unit=mL
